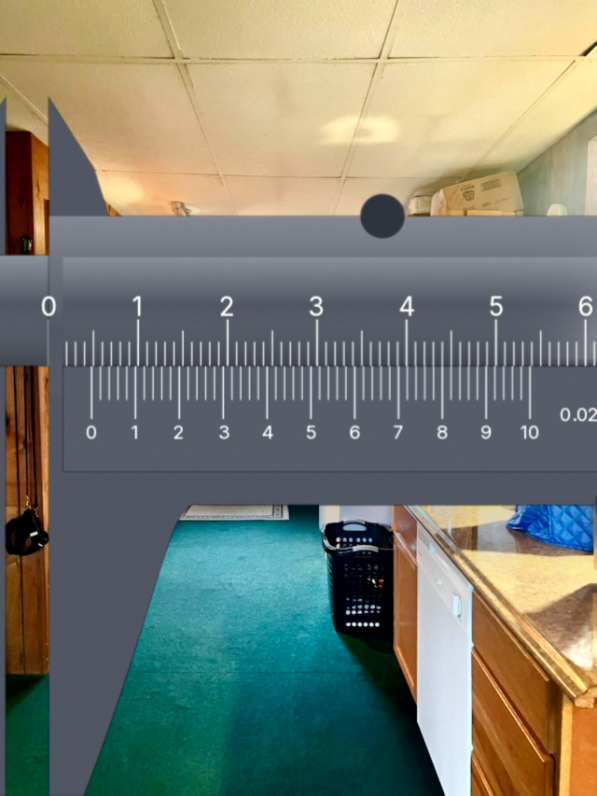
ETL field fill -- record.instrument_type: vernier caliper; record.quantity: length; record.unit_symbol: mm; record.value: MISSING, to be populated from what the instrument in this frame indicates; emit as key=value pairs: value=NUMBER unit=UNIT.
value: value=4.8 unit=mm
